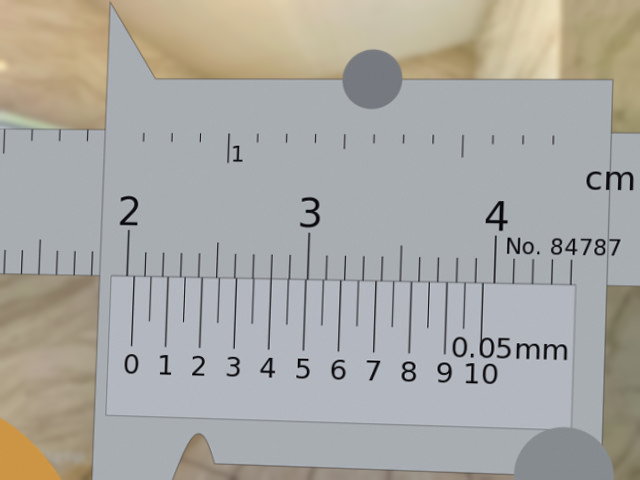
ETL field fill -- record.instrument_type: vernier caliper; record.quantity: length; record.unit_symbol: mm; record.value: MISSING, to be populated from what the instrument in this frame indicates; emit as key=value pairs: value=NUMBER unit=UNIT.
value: value=20.4 unit=mm
